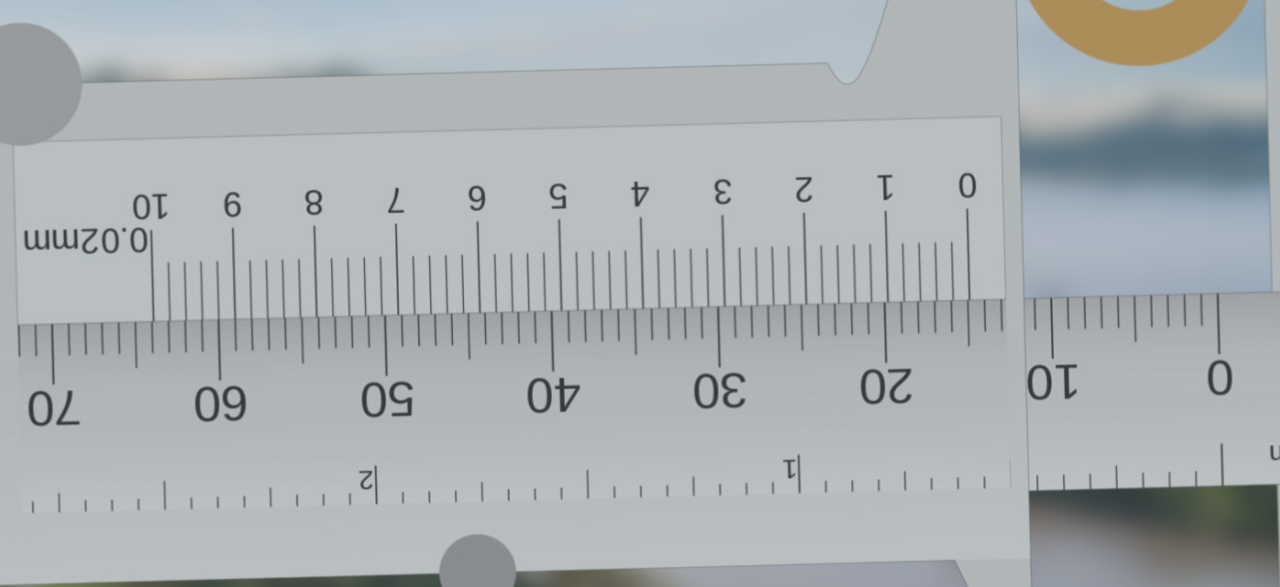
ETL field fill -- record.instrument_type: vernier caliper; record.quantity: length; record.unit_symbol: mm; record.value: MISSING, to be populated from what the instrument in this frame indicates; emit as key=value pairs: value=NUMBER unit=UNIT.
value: value=14.9 unit=mm
